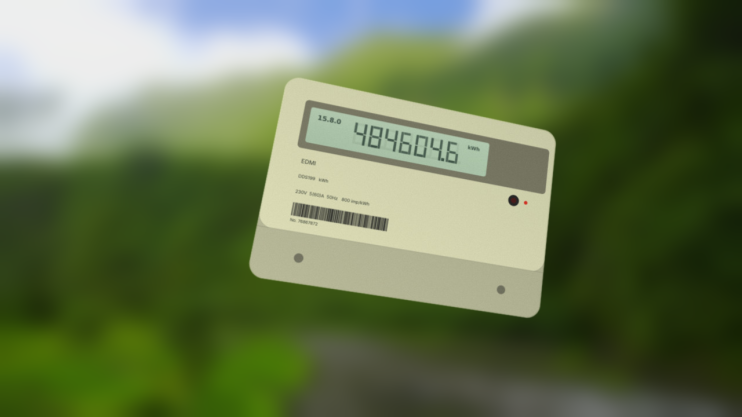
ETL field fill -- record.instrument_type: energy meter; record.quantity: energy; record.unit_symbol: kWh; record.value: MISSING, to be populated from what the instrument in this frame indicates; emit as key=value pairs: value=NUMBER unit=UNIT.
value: value=484604.6 unit=kWh
